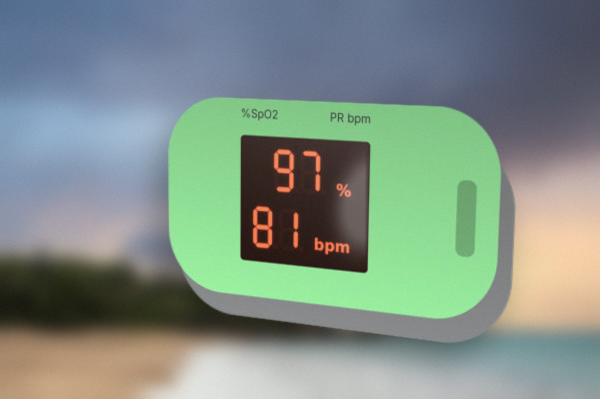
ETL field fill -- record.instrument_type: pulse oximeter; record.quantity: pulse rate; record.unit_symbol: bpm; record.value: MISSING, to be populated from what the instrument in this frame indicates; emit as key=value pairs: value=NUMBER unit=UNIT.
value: value=81 unit=bpm
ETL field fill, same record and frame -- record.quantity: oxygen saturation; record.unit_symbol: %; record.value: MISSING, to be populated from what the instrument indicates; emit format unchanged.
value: value=97 unit=%
